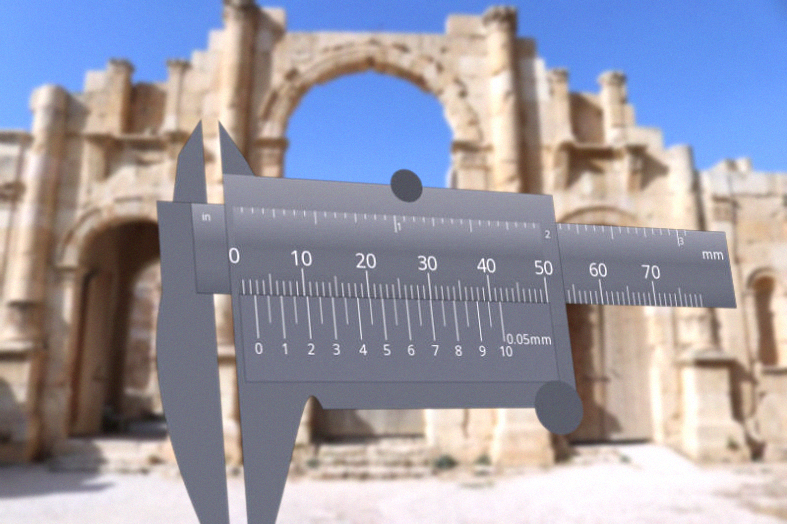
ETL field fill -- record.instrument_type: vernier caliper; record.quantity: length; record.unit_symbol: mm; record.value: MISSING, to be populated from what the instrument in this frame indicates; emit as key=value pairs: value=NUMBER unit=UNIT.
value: value=2.6 unit=mm
